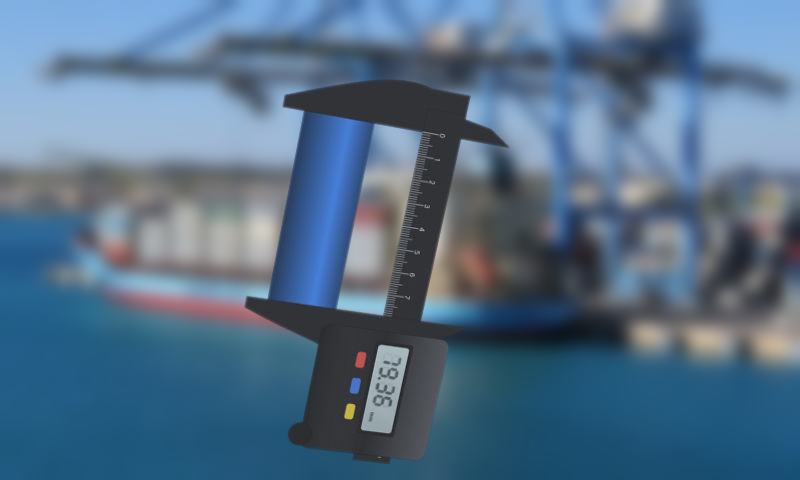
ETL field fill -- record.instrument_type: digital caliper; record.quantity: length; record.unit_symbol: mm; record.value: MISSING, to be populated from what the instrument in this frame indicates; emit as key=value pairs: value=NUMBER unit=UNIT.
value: value=79.36 unit=mm
